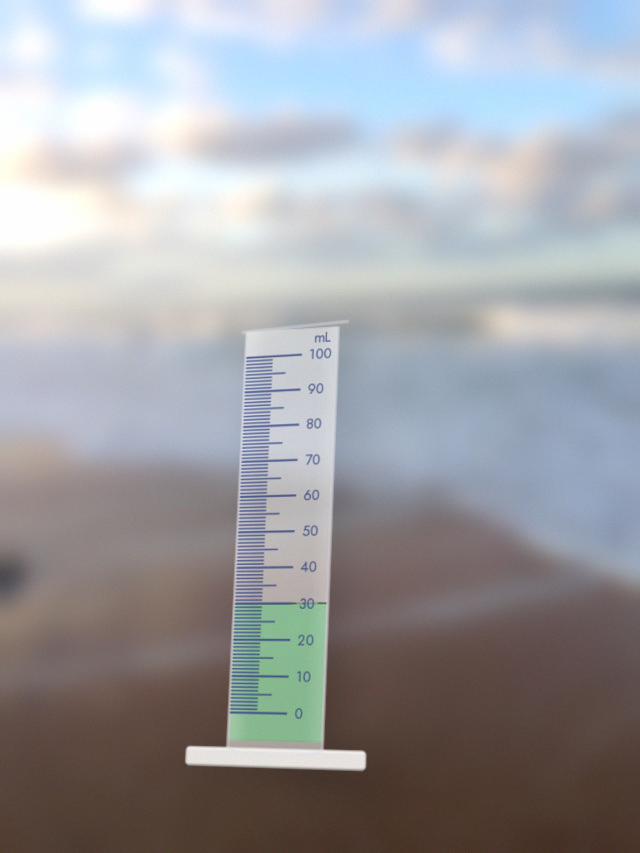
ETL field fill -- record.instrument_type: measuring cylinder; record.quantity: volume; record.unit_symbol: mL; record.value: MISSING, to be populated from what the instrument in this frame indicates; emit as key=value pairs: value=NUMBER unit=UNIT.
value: value=30 unit=mL
